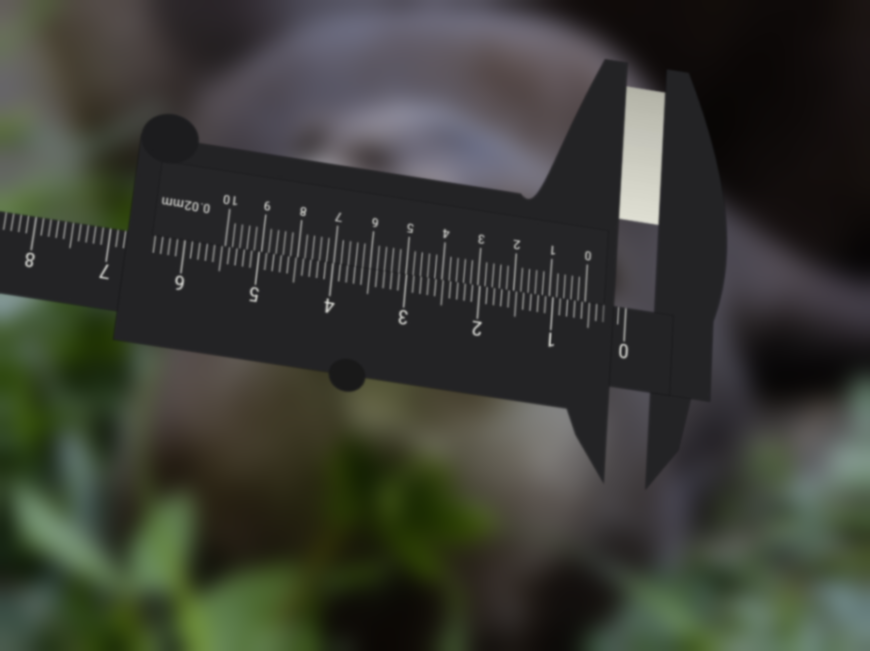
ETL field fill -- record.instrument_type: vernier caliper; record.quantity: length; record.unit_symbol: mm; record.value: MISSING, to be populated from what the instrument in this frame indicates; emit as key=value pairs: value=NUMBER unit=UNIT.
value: value=5.6 unit=mm
